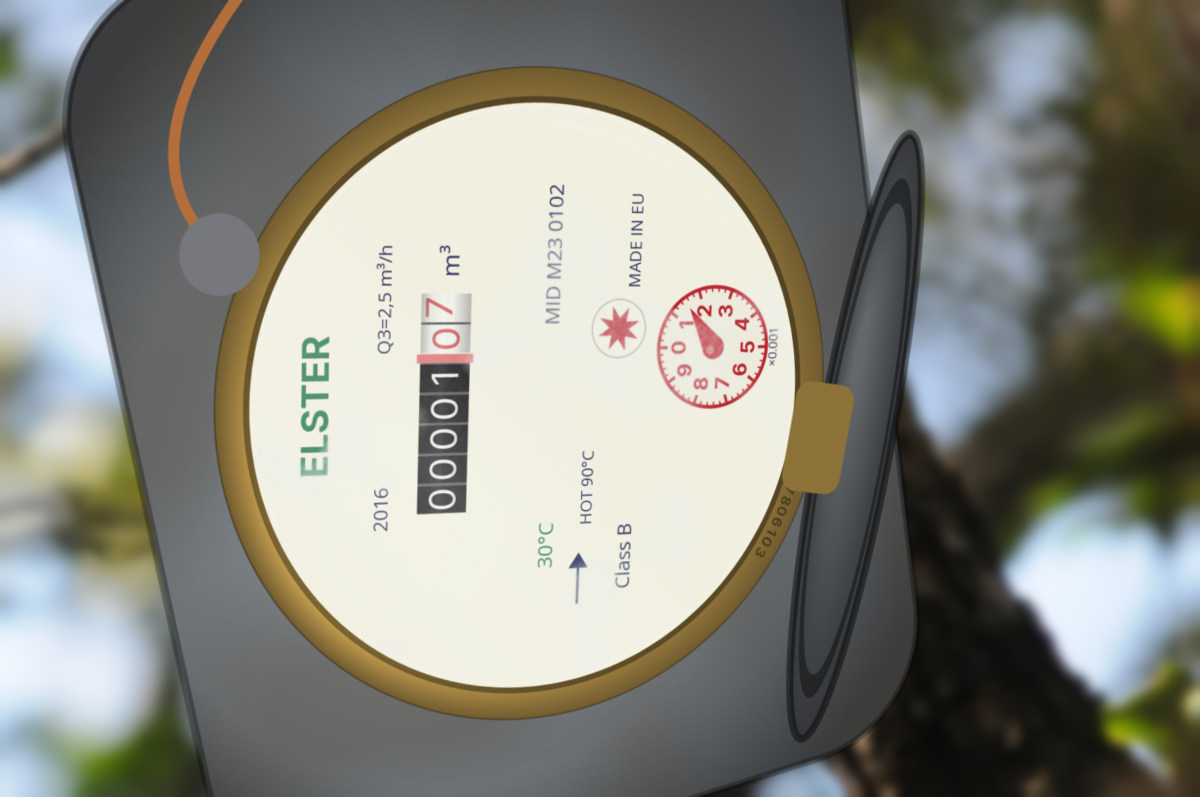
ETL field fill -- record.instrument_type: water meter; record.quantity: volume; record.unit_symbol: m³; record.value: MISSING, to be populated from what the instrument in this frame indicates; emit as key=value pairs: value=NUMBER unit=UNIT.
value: value=1.071 unit=m³
